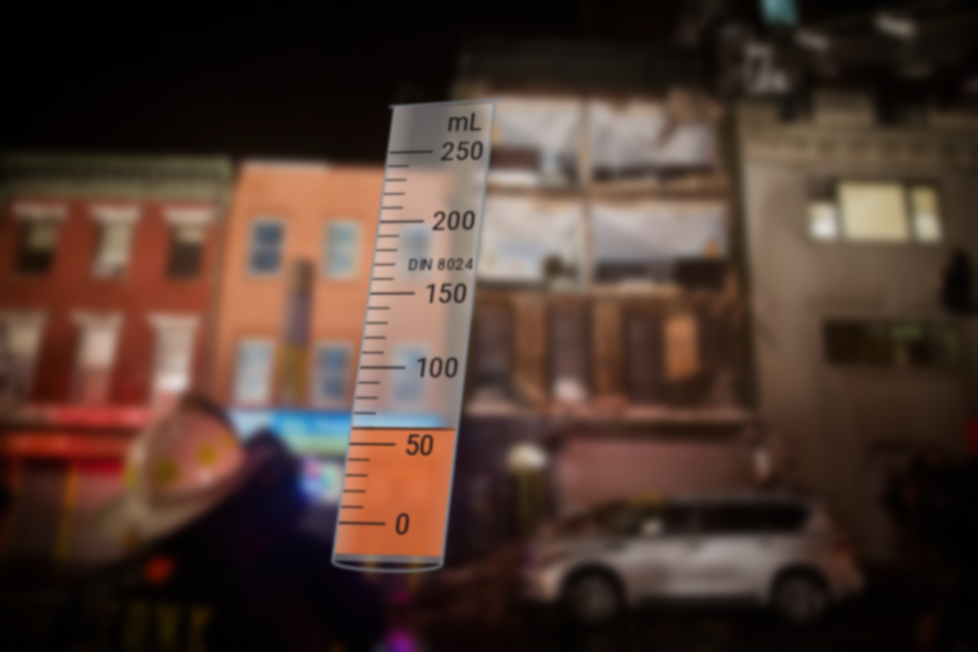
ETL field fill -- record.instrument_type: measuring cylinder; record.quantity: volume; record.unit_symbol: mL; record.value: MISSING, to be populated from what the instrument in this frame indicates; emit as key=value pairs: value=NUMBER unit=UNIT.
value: value=60 unit=mL
